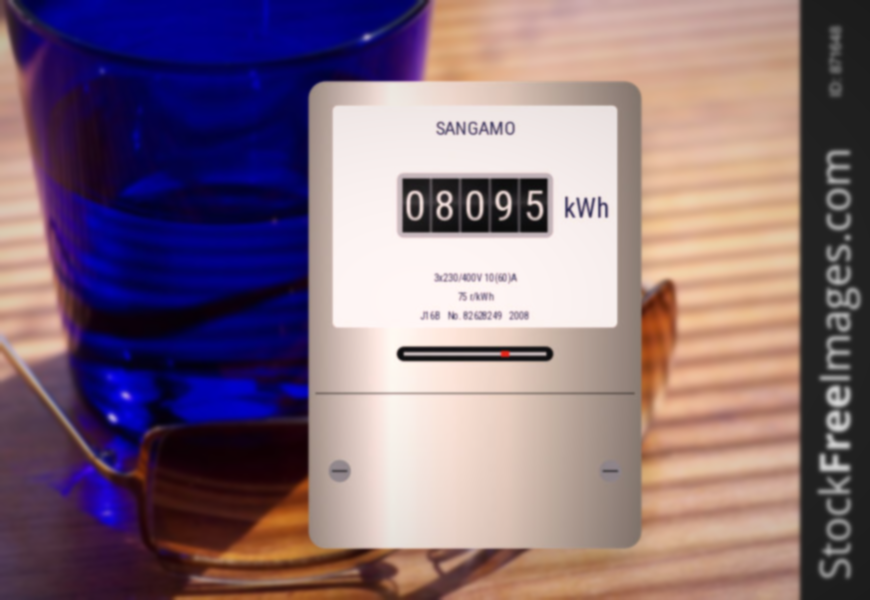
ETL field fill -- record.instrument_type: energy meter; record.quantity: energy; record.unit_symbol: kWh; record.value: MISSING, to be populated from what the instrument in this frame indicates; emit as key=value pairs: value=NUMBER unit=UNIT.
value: value=8095 unit=kWh
